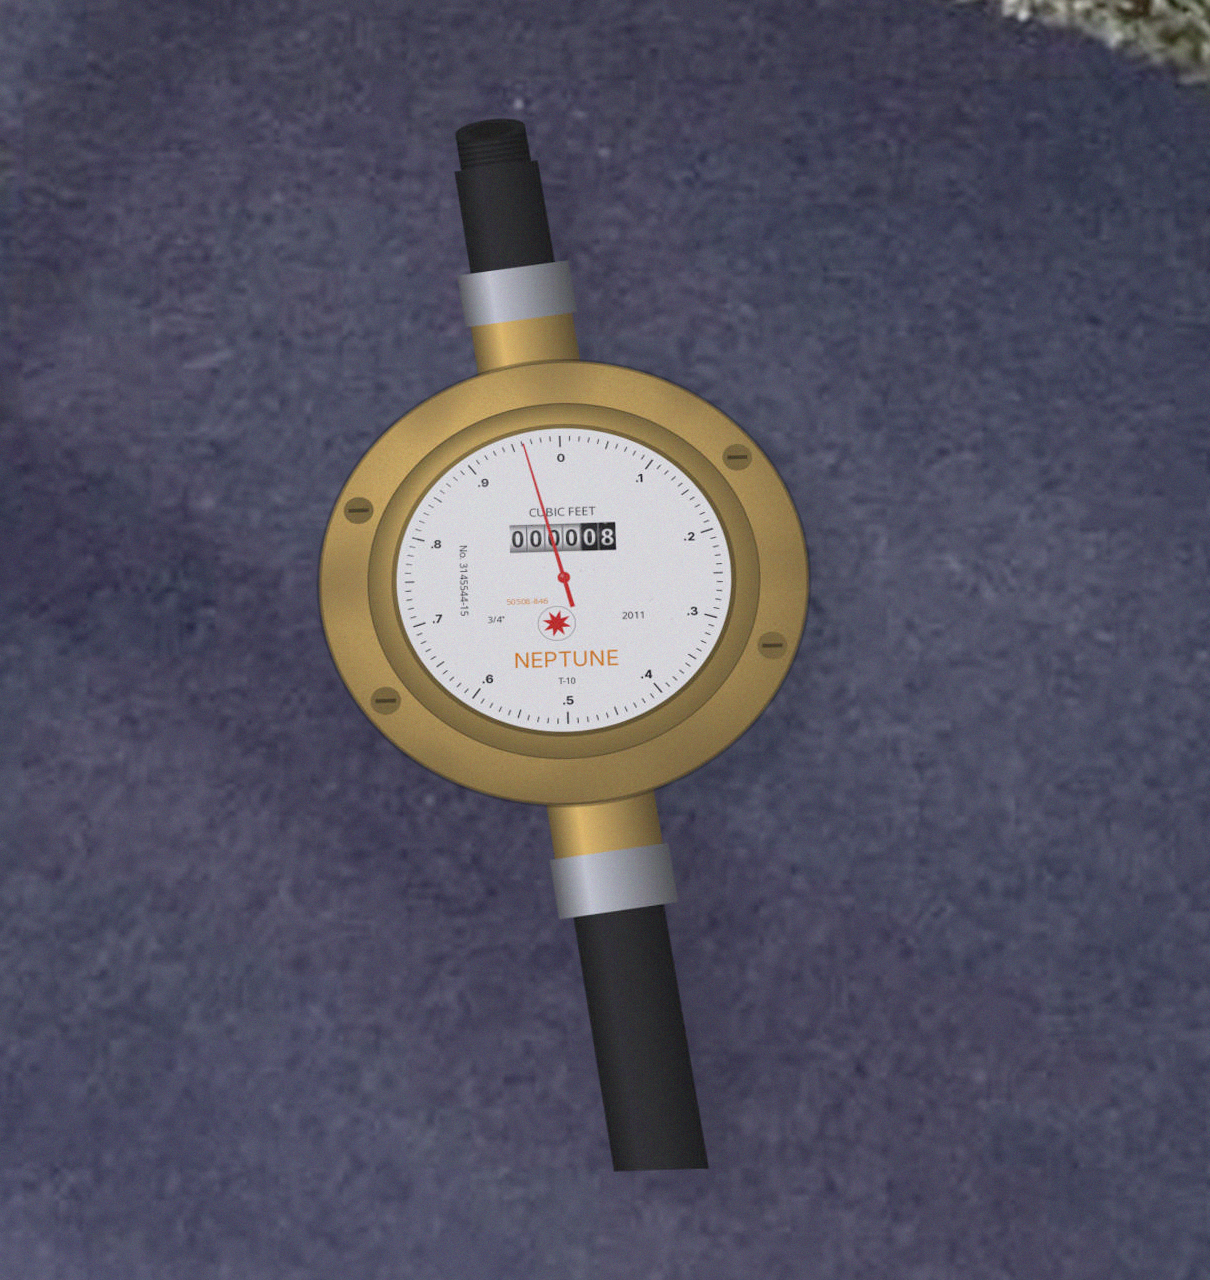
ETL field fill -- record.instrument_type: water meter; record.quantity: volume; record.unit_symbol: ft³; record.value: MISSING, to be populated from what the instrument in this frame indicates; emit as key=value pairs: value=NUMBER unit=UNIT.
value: value=7.96 unit=ft³
